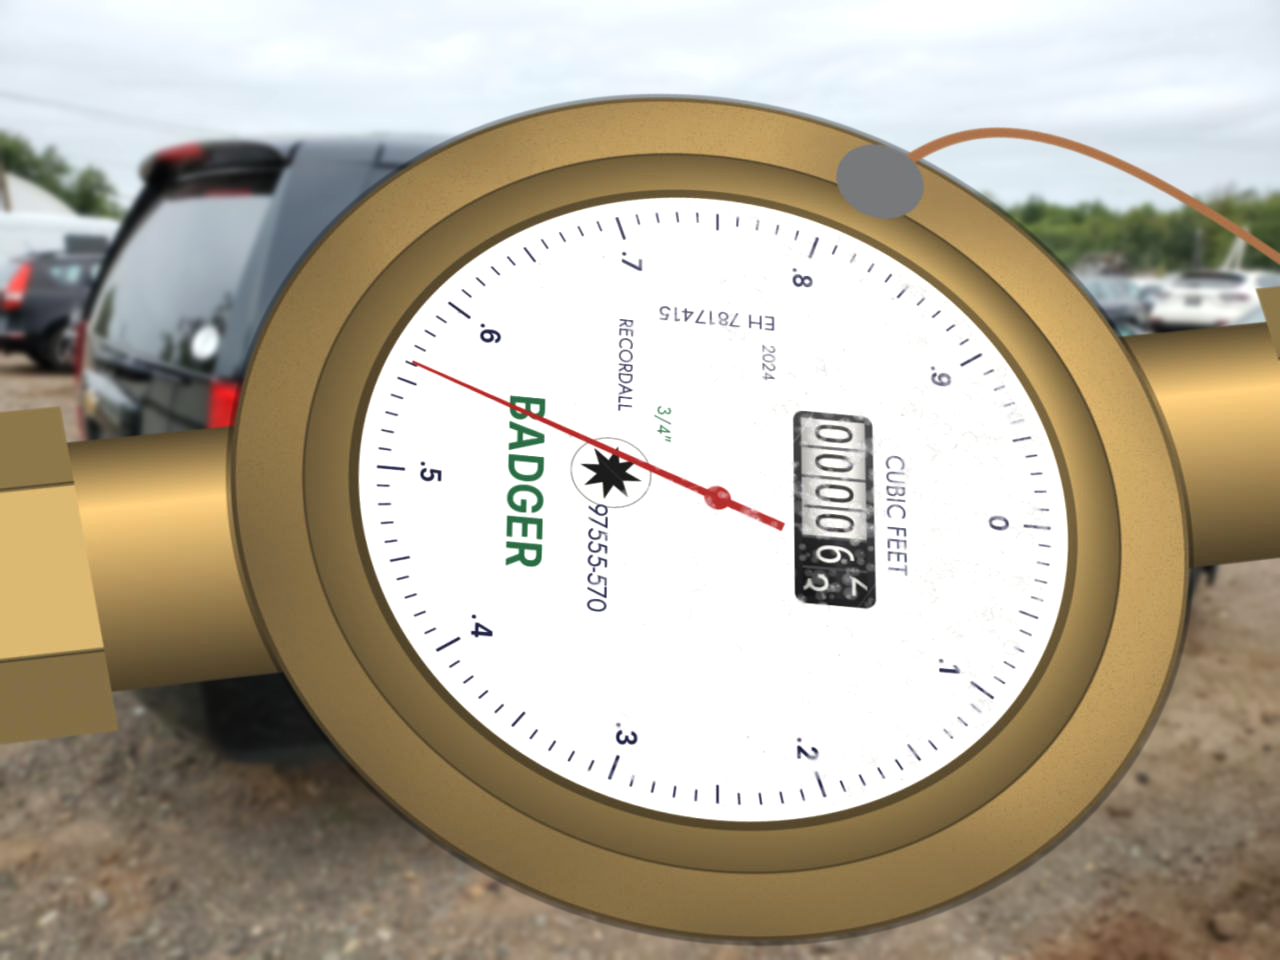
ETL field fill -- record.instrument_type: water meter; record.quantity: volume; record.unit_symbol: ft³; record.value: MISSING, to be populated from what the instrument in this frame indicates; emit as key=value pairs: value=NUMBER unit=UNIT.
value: value=62.56 unit=ft³
